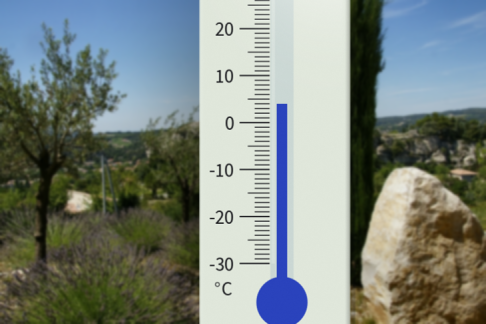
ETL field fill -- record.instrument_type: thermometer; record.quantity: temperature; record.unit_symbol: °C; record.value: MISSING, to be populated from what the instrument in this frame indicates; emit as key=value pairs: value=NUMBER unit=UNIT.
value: value=4 unit=°C
